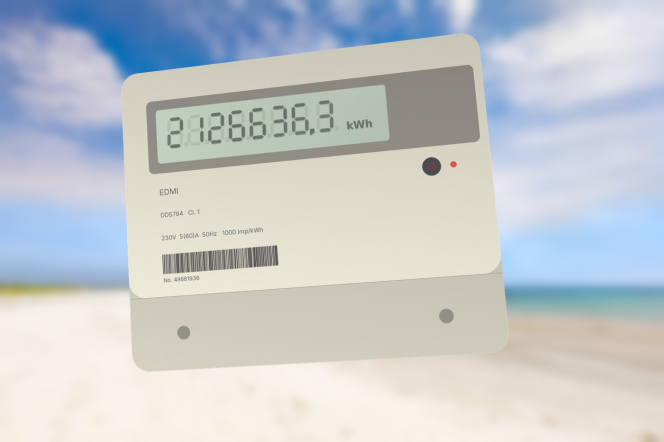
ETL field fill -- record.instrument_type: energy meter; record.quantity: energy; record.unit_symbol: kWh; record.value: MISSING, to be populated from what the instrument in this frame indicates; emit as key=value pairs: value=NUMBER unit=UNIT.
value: value=2126636.3 unit=kWh
